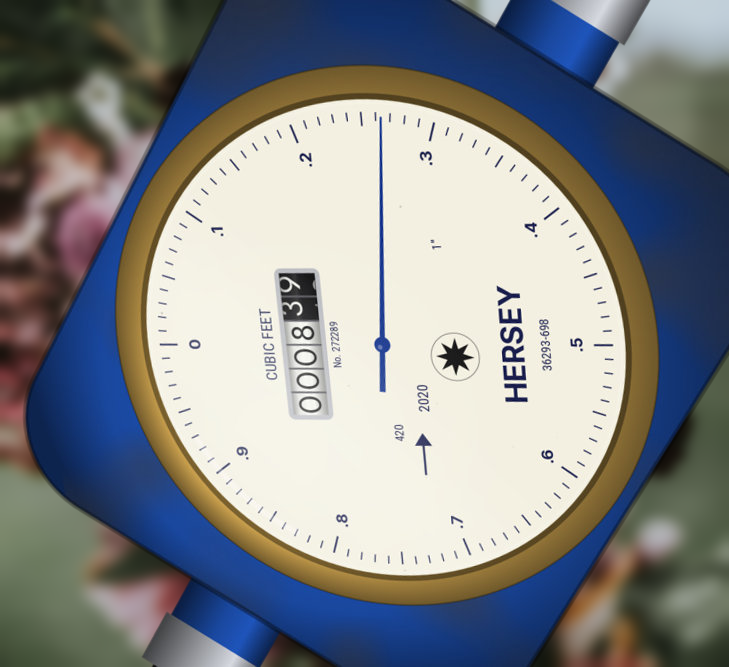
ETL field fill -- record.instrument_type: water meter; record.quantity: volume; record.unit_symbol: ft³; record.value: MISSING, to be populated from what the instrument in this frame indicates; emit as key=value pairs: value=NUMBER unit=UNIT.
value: value=839.26 unit=ft³
